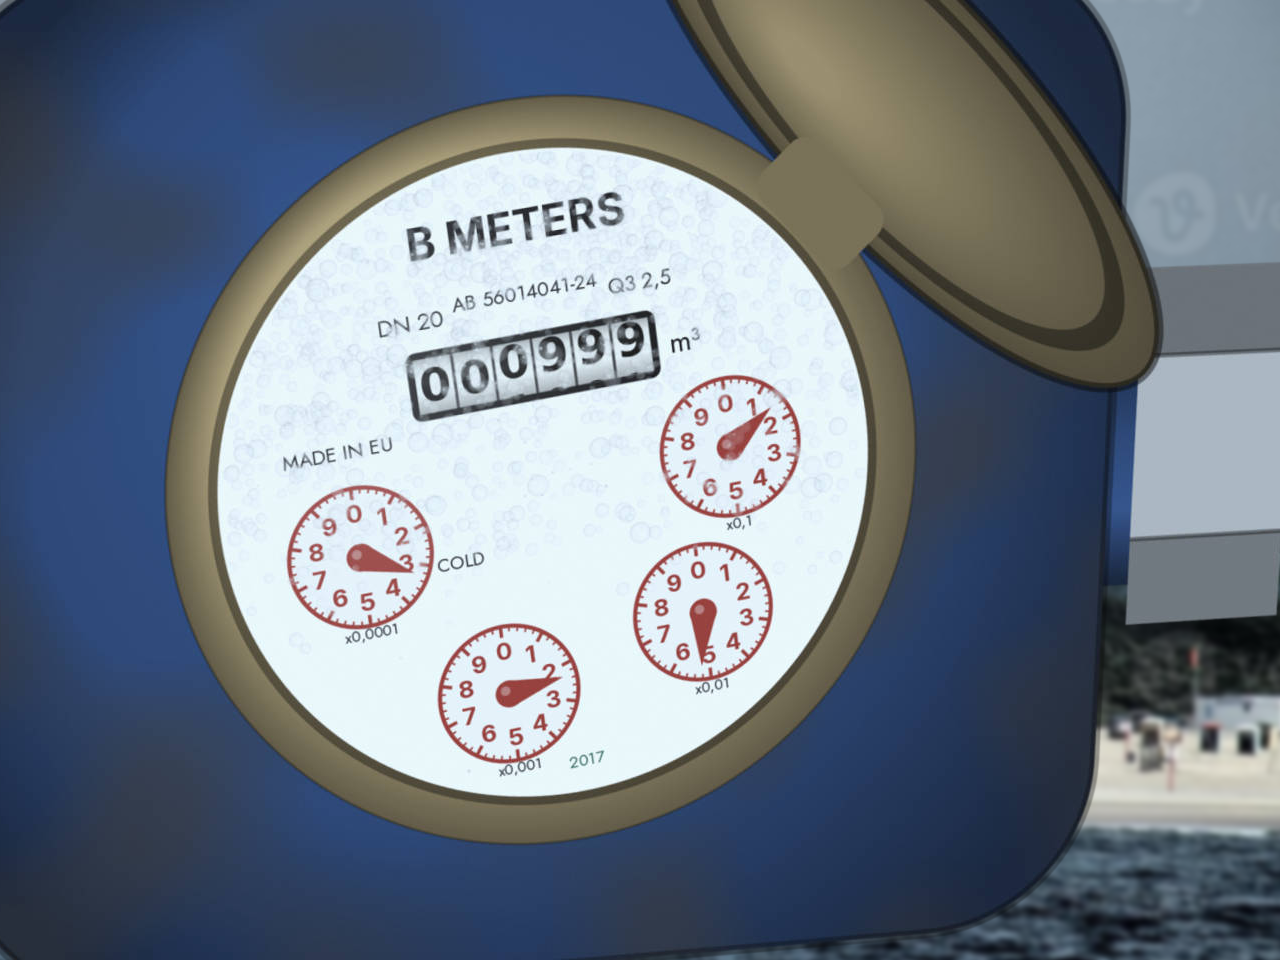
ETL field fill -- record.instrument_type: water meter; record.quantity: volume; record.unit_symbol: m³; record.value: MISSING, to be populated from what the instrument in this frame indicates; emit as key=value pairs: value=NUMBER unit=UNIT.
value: value=999.1523 unit=m³
